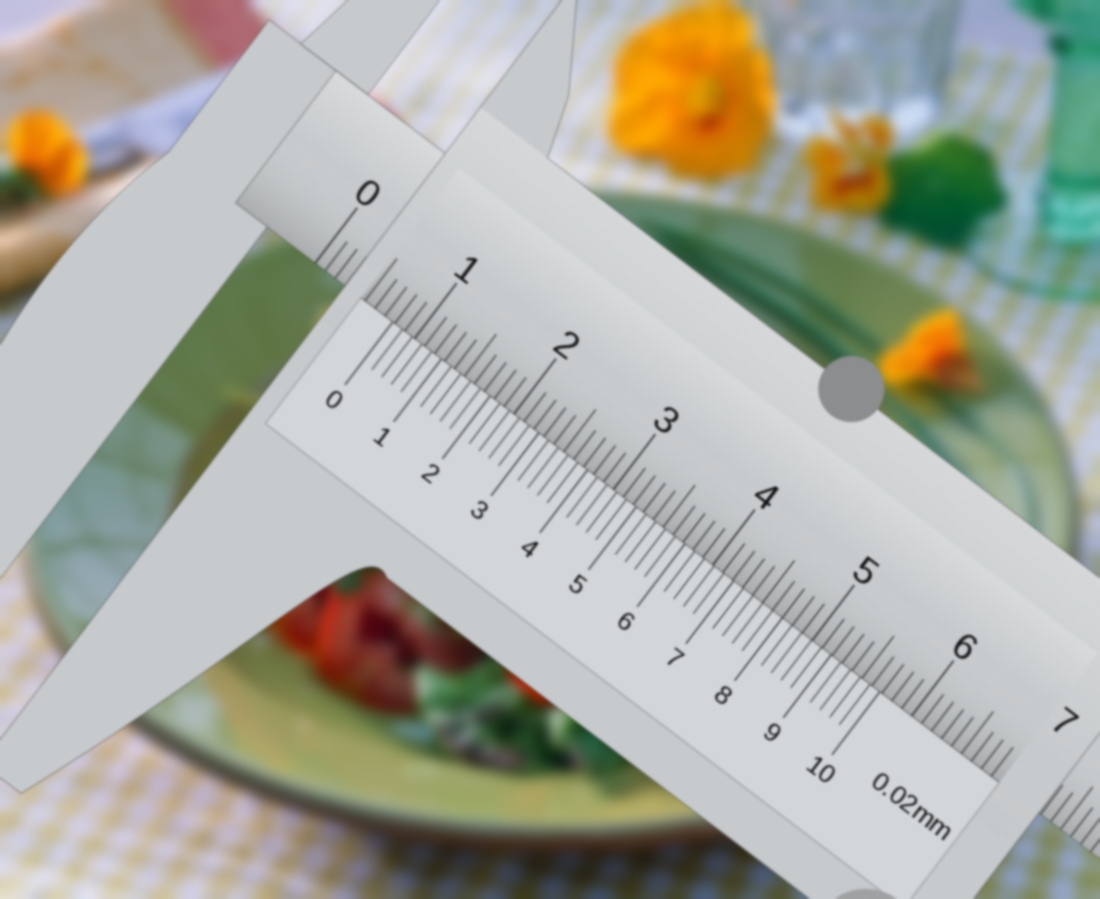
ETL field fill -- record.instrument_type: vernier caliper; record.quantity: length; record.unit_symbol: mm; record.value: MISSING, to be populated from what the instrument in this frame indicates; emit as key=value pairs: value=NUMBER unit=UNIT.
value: value=7.8 unit=mm
